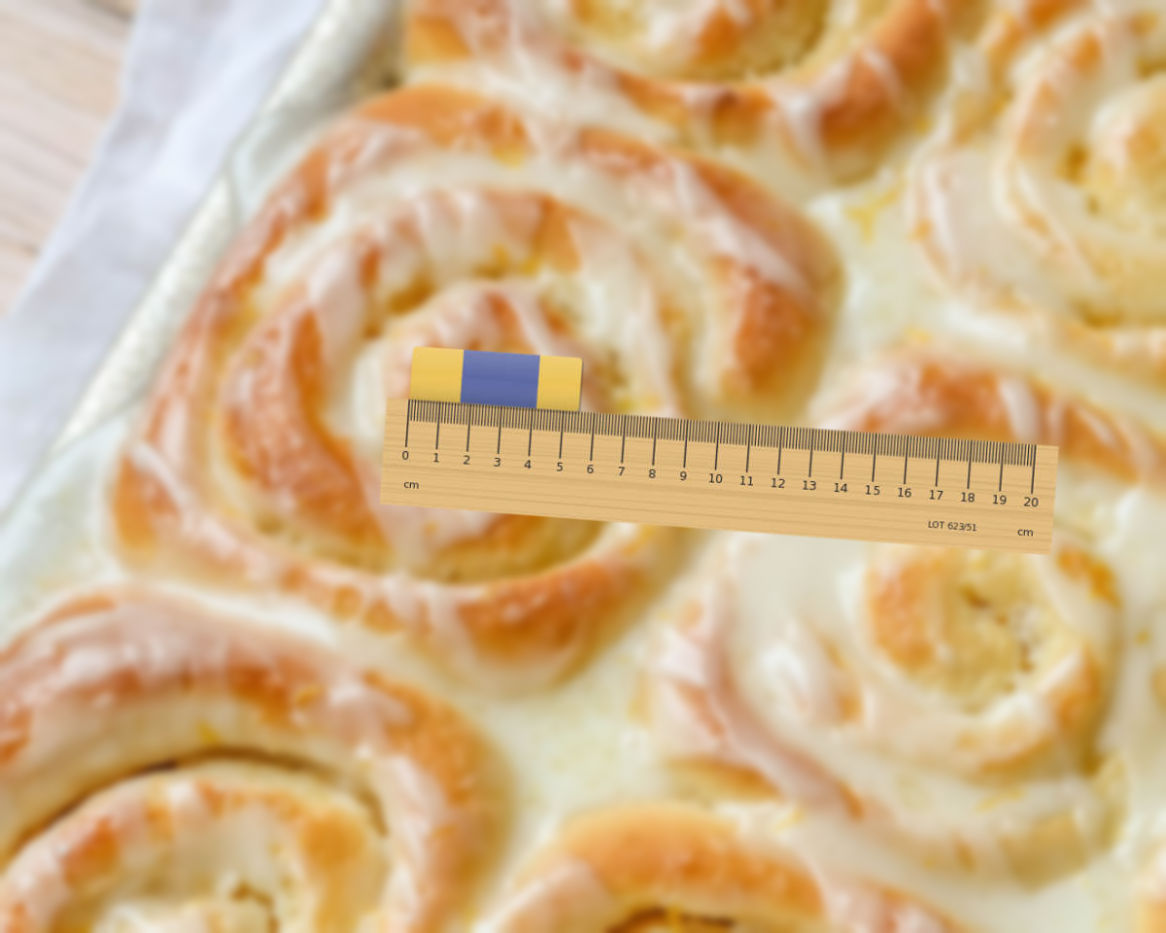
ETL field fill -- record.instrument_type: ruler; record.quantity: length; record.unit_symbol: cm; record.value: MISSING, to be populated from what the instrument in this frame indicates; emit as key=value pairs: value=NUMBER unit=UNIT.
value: value=5.5 unit=cm
